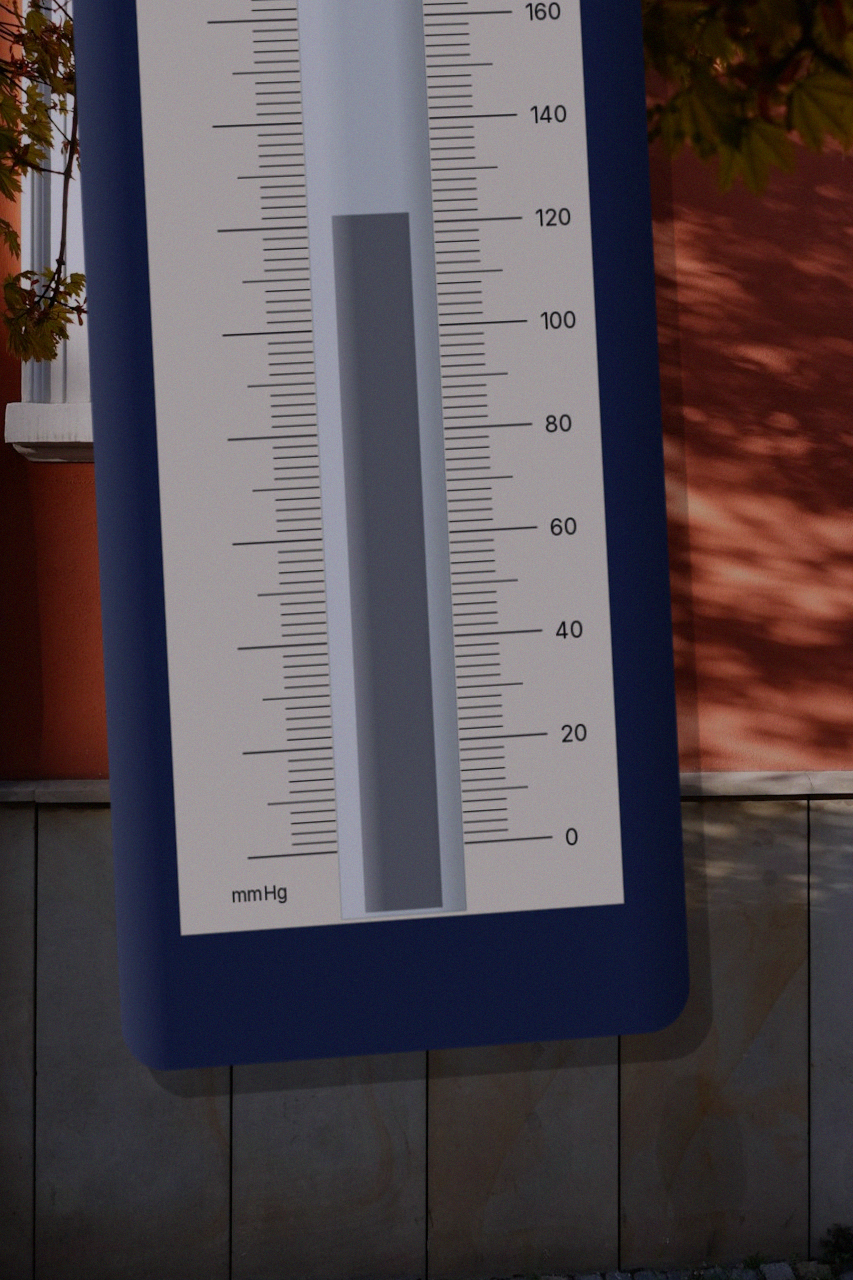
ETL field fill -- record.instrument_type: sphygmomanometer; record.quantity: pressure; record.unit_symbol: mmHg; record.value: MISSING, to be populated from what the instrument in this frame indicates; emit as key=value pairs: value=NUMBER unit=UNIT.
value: value=122 unit=mmHg
